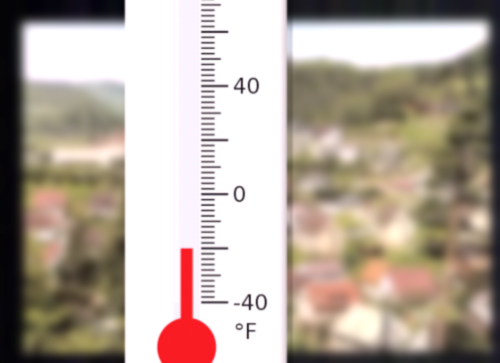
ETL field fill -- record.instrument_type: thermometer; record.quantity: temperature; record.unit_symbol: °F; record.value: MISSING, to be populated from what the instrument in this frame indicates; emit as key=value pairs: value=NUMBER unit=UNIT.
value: value=-20 unit=°F
